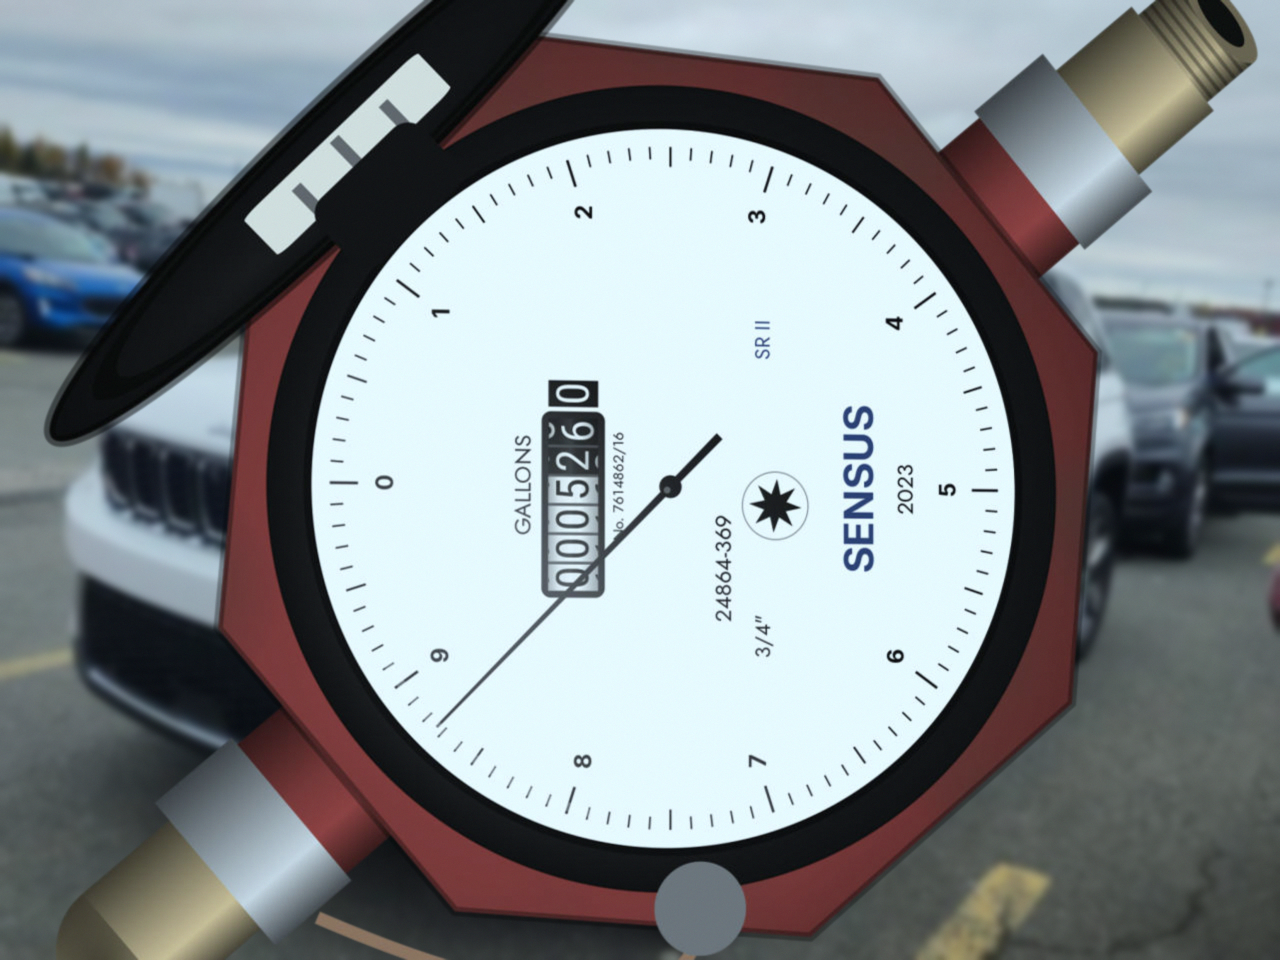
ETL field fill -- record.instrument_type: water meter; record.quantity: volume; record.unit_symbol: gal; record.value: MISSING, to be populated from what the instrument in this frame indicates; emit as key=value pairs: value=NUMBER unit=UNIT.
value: value=5258.7 unit=gal
